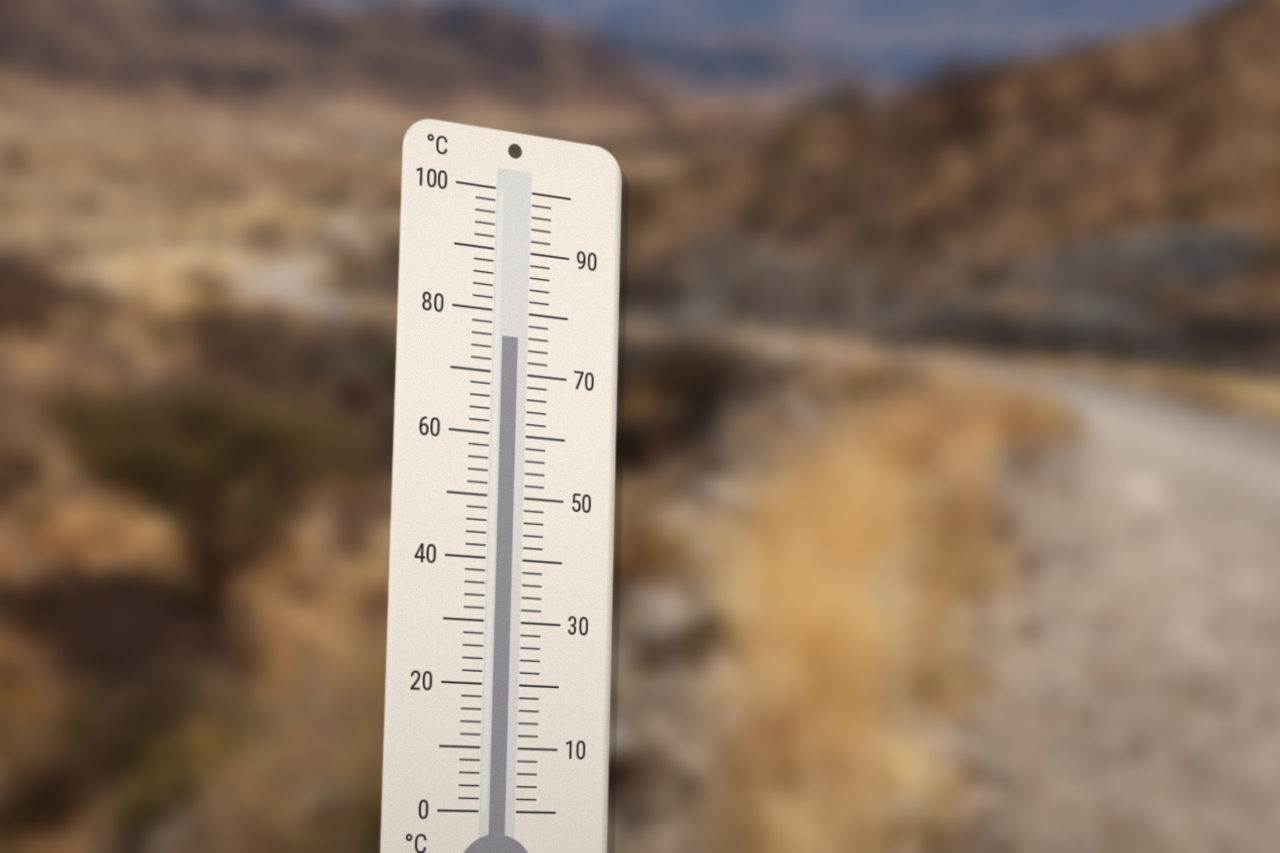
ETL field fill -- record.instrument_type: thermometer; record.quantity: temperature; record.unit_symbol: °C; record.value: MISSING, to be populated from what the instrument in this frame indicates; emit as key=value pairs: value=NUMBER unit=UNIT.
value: value=76 unit=°C
